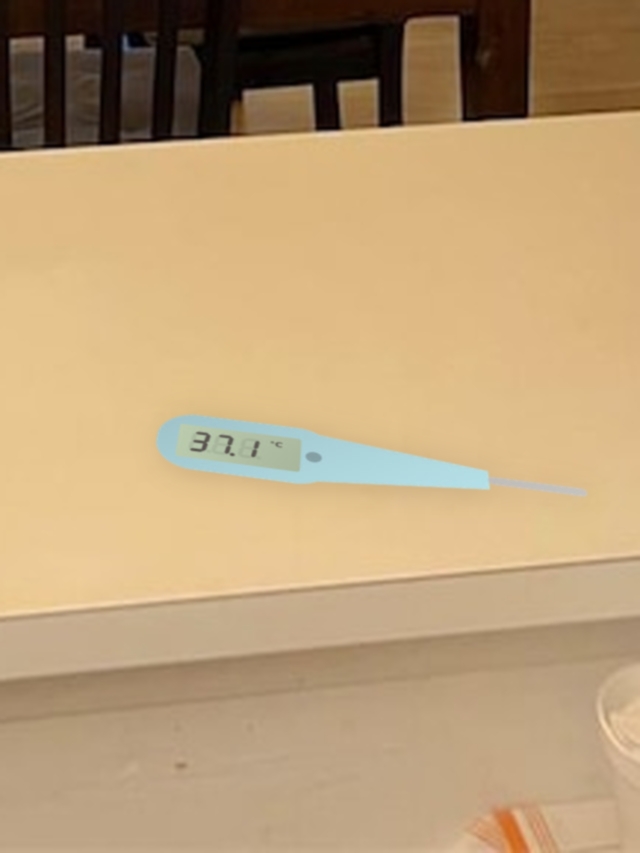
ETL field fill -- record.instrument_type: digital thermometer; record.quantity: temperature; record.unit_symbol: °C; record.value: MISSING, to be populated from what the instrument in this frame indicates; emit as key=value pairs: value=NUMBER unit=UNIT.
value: value=37.1 unit=°C
